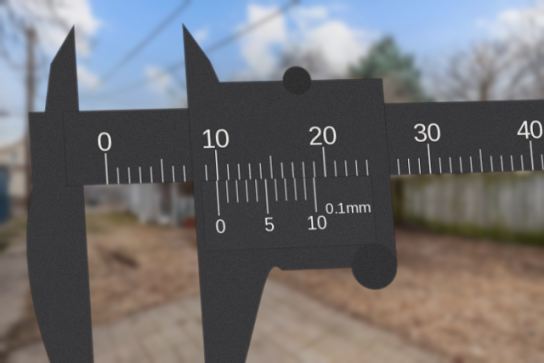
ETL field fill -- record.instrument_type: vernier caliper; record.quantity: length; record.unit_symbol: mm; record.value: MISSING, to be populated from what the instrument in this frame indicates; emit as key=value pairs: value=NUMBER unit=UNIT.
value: value=9.9 unit=mm
